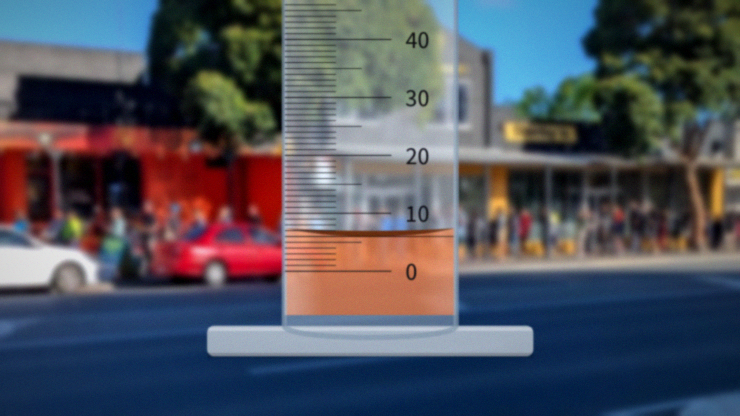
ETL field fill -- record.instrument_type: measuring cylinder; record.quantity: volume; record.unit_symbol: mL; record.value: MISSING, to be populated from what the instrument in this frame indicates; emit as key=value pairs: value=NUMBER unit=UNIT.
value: value=6 unit=mL
